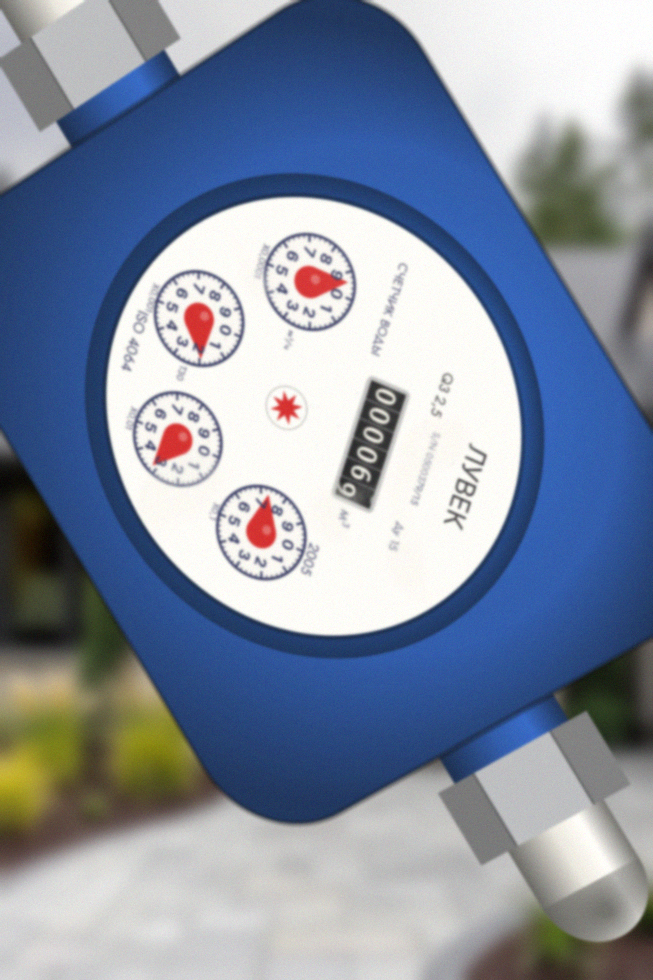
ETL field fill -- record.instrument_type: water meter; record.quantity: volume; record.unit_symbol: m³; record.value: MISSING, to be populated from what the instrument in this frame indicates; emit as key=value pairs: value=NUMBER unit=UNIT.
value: value=68.7319 unit=m³
